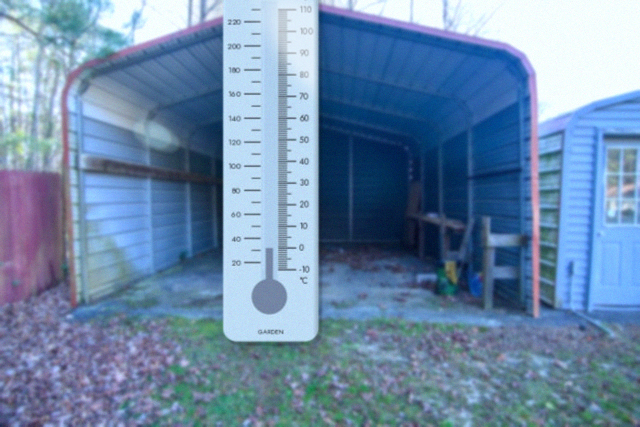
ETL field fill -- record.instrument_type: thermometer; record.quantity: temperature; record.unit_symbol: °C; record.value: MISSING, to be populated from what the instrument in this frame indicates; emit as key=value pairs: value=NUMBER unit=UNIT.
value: value=0 unit=°C
